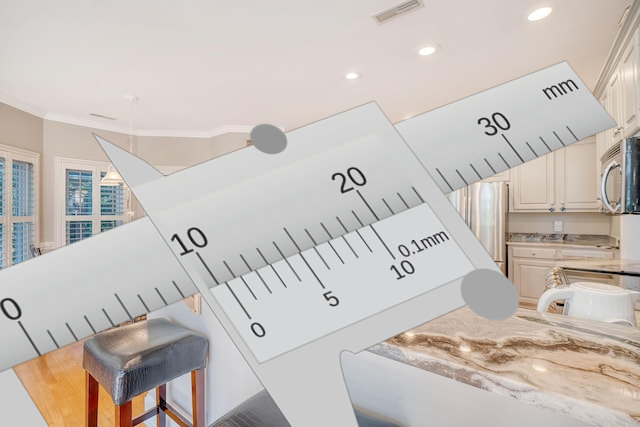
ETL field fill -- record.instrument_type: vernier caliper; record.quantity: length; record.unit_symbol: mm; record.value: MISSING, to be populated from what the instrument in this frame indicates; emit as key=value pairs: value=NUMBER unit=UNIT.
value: value=10.4 unit=mm
